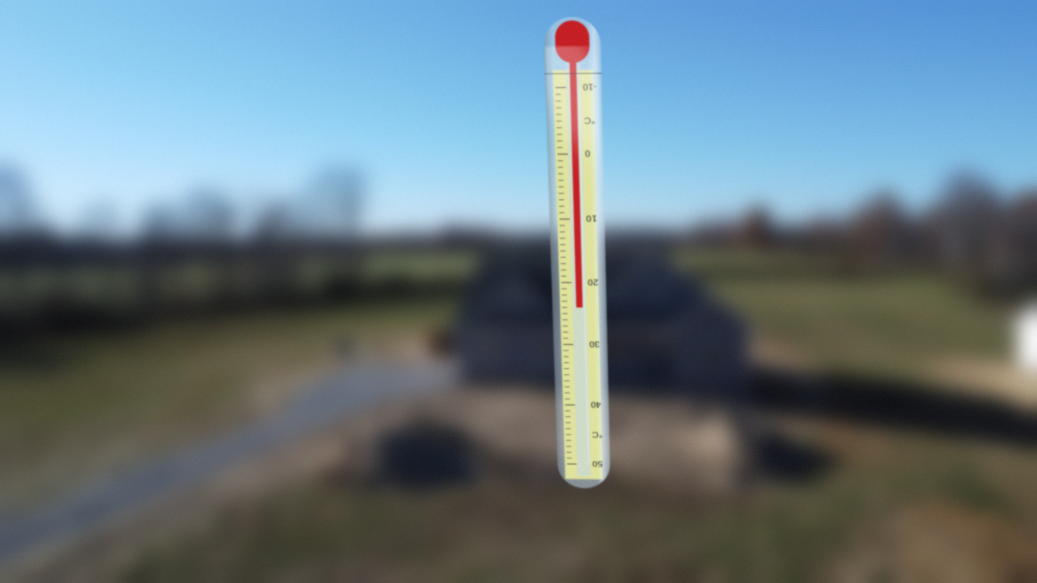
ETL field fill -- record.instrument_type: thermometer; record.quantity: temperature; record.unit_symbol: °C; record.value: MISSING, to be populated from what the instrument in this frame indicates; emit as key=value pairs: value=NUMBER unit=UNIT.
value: value=24 unit=°C
